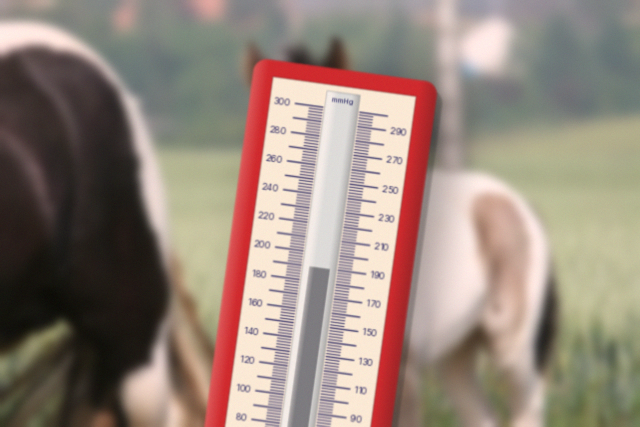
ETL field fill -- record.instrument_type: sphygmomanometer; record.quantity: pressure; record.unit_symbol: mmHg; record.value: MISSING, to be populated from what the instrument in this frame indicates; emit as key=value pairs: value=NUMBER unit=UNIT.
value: value=190 unit=mmHg
